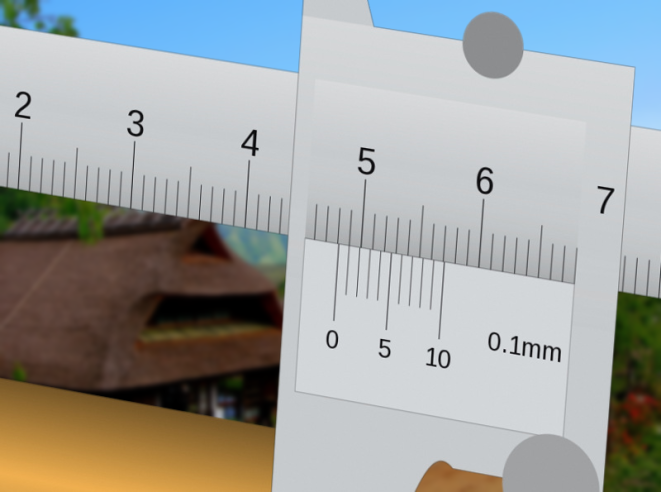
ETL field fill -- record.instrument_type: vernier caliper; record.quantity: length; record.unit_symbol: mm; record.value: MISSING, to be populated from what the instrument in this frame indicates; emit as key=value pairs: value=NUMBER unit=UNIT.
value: value=48.1 unit=mm
